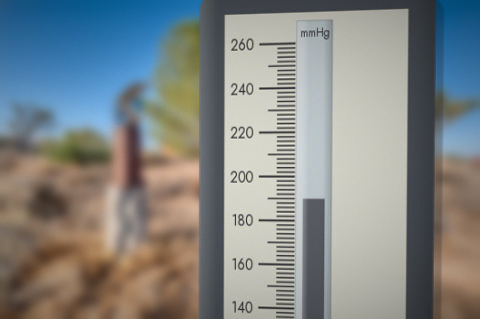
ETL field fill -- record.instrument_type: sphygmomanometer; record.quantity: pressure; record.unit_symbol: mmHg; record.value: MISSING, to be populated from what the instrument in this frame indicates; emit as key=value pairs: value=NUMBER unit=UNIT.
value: value=190 unit=mmHg
